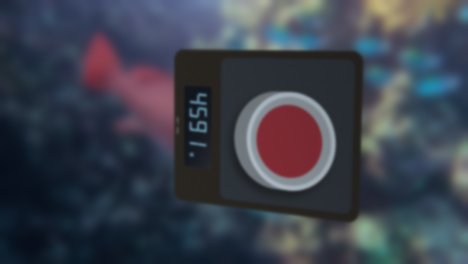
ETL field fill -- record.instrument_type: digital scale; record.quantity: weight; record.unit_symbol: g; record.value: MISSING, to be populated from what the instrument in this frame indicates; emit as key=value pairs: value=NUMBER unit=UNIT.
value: value=4591 unit=g
